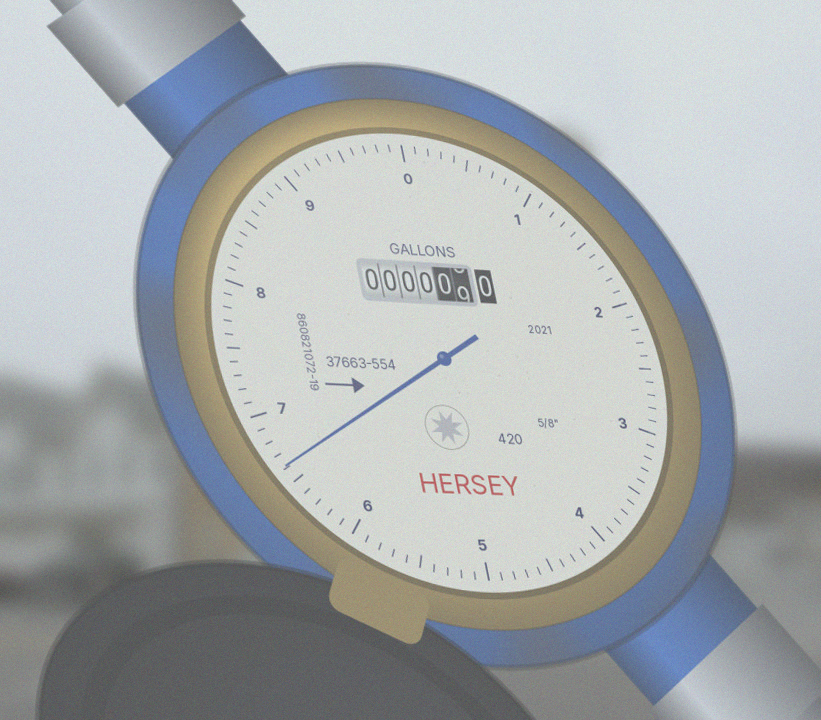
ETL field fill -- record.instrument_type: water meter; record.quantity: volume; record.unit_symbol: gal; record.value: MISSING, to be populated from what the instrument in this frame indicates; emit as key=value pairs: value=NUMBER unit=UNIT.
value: value=86.6 unit=gal
